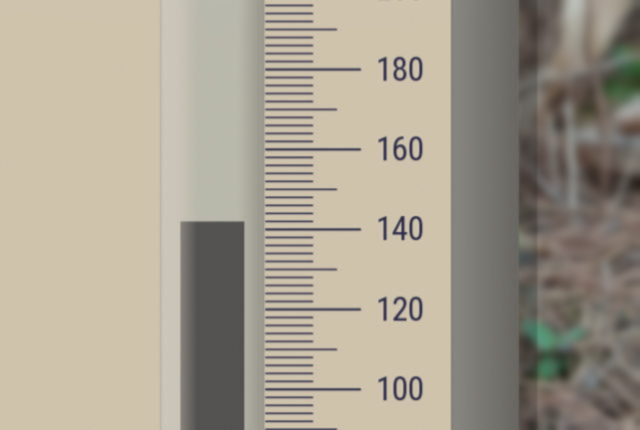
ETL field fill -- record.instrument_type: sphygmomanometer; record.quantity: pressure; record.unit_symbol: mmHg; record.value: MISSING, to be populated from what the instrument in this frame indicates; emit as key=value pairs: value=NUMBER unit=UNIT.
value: value=142 unit=mmHg
